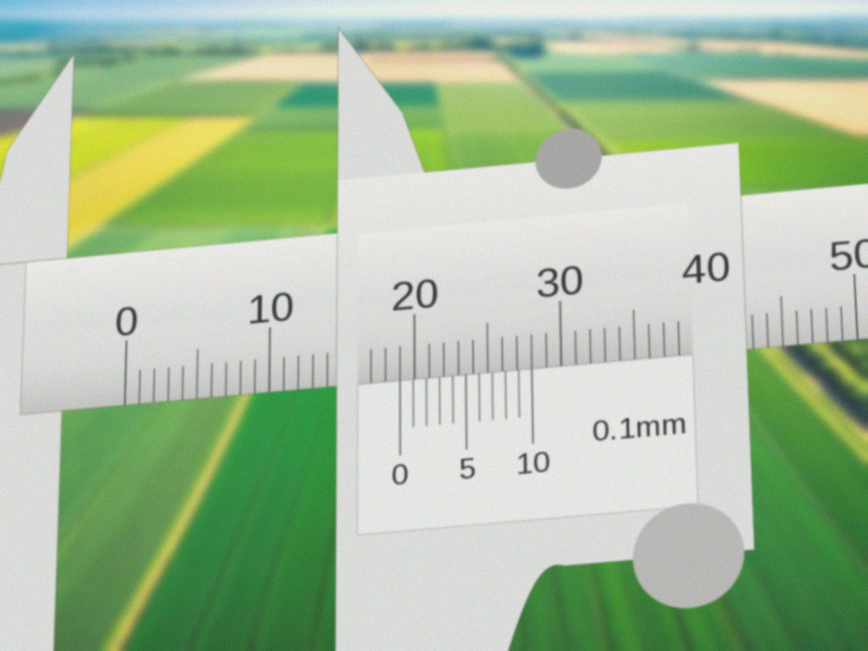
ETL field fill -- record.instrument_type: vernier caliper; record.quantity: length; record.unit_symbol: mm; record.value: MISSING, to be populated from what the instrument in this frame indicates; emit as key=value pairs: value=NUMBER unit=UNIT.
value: value=19.0 unit=mm
